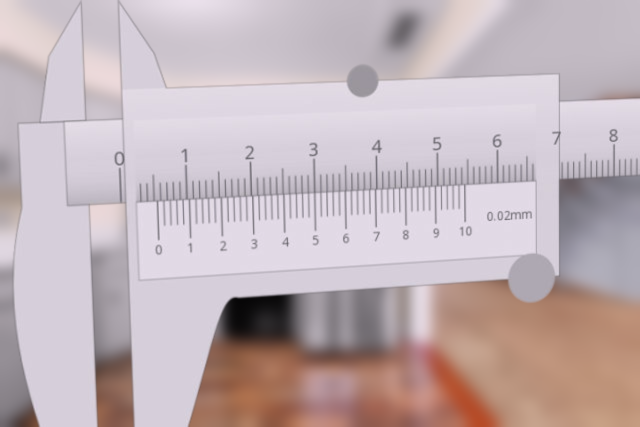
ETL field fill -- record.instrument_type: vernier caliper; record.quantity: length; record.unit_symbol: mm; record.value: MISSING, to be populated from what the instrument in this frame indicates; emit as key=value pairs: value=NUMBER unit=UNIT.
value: value=5.5 unit=mm
